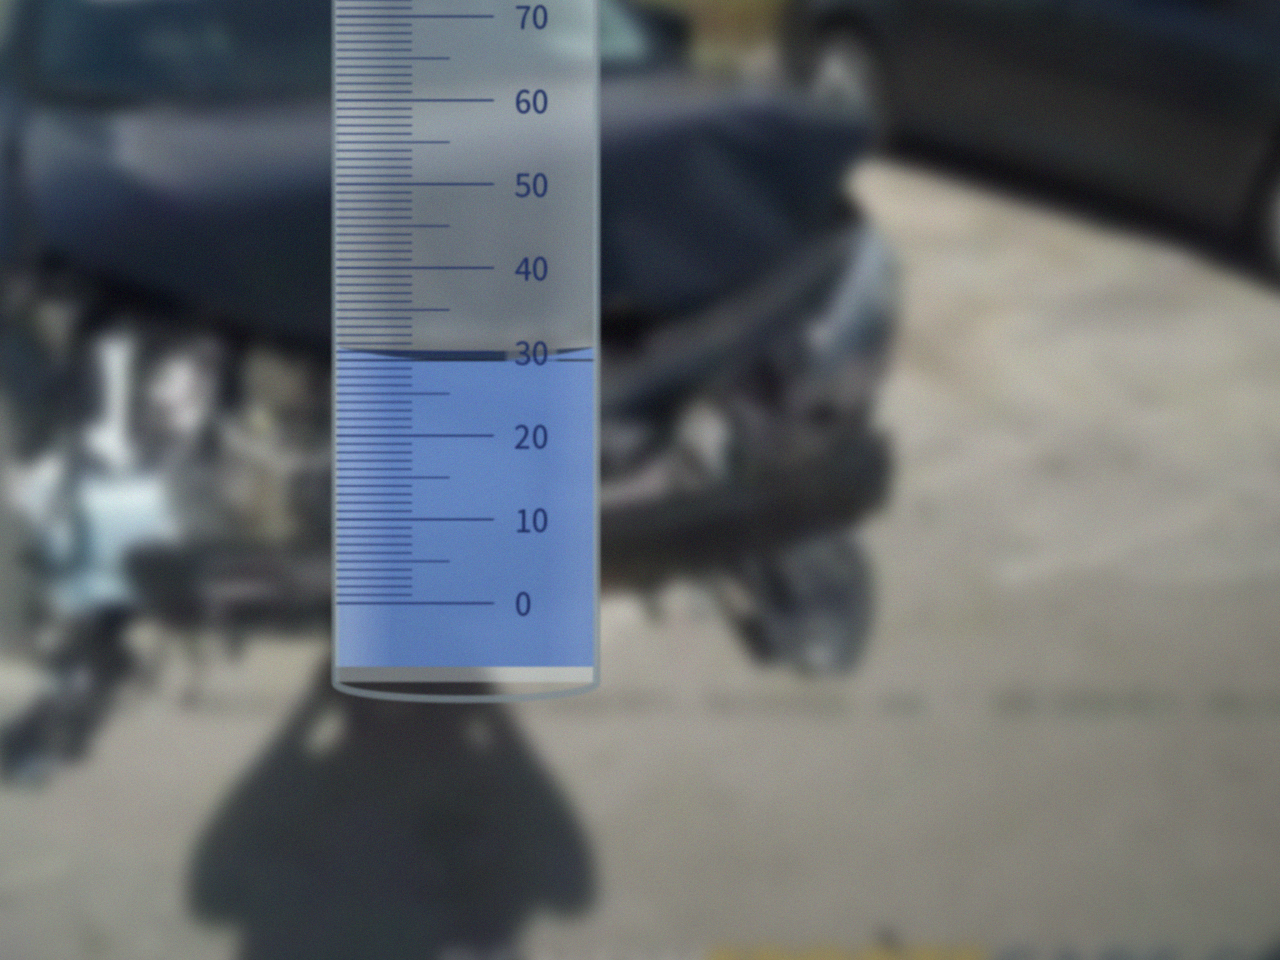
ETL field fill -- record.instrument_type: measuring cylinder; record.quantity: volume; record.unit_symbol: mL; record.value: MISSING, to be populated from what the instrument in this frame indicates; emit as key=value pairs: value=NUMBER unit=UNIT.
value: value=29 unit=mL
